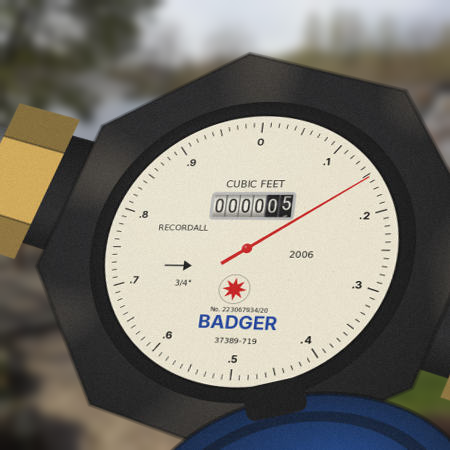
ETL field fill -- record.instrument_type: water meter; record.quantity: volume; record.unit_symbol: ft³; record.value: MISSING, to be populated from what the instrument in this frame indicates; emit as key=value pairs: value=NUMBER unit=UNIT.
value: value=5.15 unit=ft³
